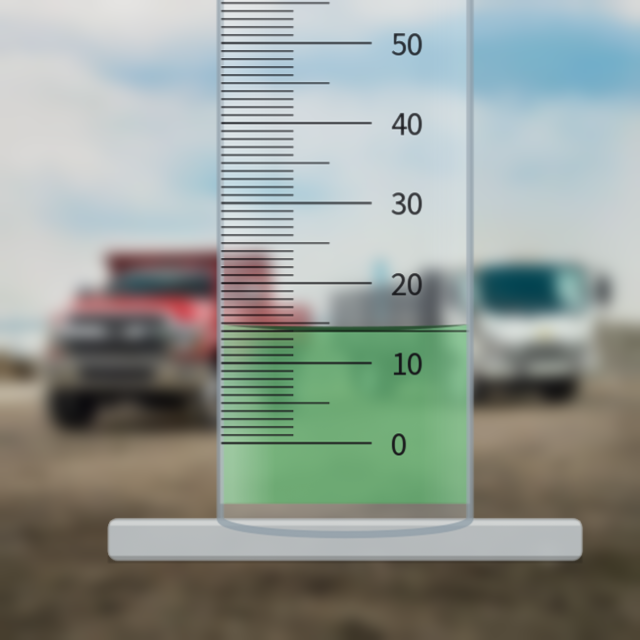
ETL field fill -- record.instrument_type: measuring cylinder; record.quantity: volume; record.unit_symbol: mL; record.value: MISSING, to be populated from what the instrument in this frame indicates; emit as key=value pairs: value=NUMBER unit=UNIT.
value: value=14 unit=mL
